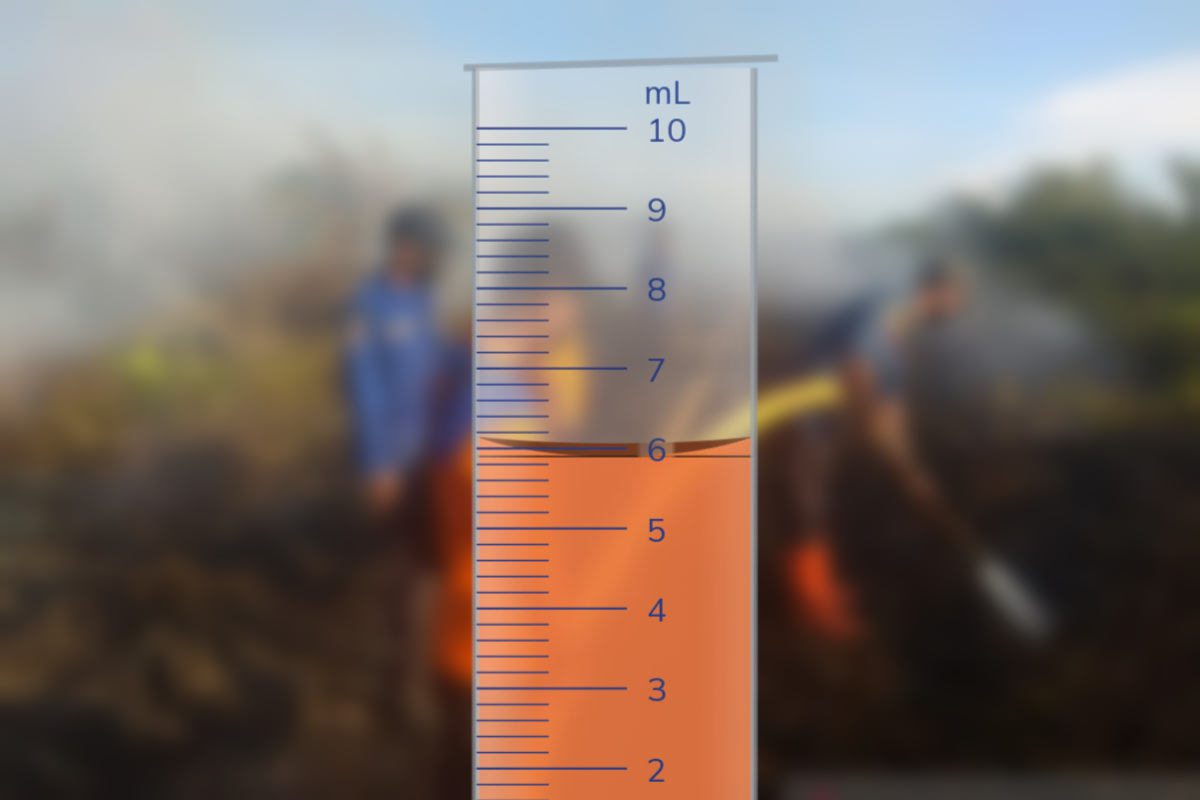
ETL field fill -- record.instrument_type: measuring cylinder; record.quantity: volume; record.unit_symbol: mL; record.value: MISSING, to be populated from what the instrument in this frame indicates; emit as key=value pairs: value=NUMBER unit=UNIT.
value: value=5.9 unit=mL
